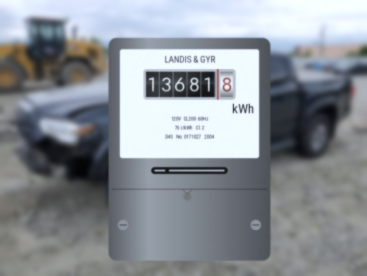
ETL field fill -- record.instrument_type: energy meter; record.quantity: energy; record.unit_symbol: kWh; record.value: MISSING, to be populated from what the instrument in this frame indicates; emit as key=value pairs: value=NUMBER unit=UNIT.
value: value=13681.8 unit=kWh
